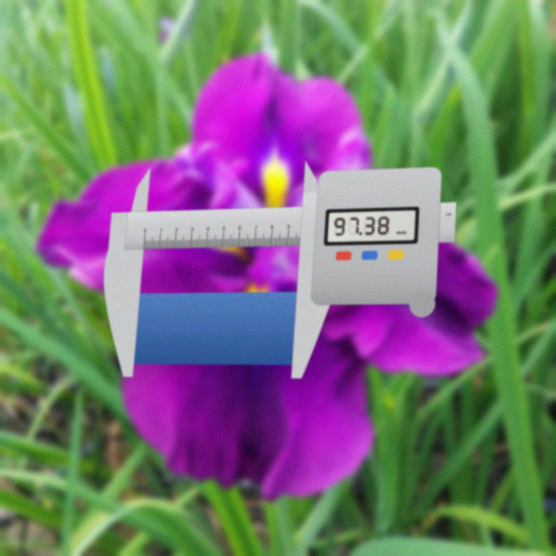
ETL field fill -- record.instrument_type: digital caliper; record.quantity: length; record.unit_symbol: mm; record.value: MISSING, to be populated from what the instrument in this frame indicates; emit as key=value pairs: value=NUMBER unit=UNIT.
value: value=97.38 unit=mm
